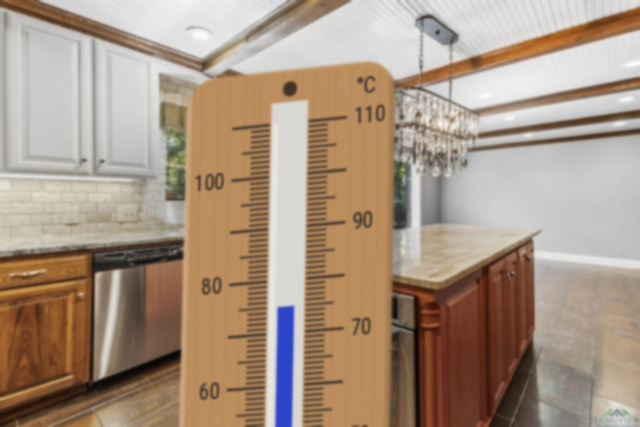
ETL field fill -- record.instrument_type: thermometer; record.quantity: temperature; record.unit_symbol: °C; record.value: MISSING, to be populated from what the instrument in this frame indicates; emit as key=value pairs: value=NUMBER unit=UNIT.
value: value=75 unit=°C
